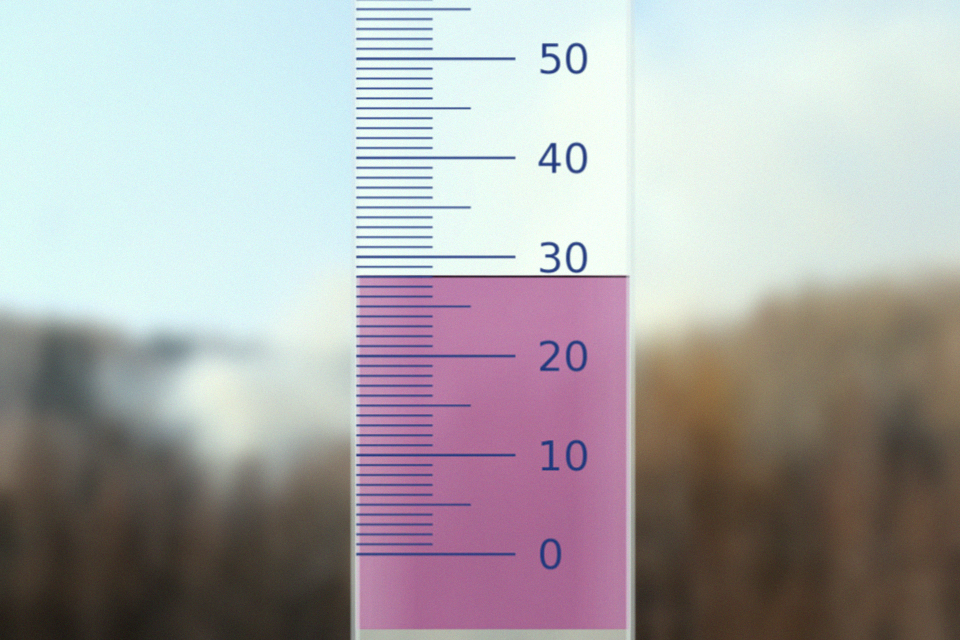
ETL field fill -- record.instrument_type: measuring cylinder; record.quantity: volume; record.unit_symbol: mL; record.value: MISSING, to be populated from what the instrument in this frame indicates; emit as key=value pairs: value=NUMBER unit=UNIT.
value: value=28 unit=mL
